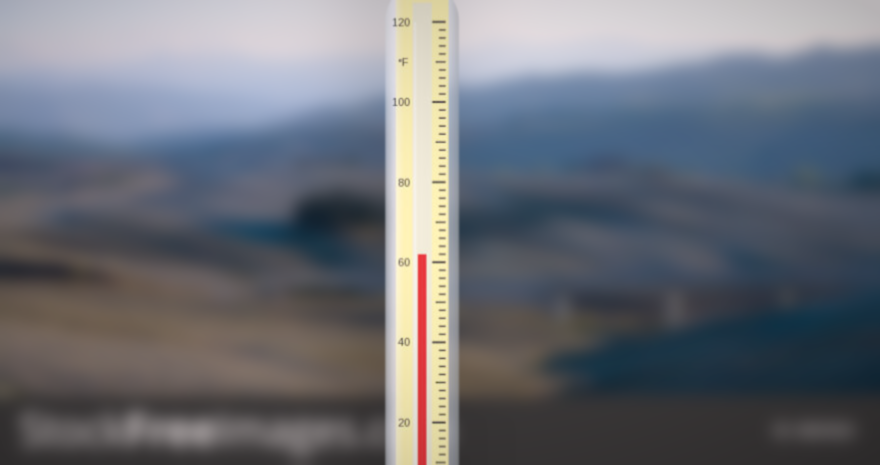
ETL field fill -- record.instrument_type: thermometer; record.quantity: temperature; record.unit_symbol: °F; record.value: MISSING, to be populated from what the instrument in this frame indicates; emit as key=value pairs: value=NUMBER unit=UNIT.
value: value=62 unit=°F
